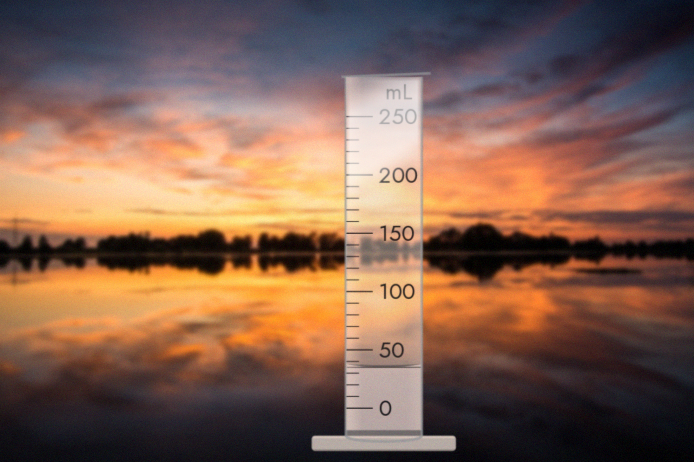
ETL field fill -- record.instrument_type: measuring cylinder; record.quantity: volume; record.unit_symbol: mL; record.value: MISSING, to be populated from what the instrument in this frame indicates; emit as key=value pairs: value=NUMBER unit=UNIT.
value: value=35 unit=mL
